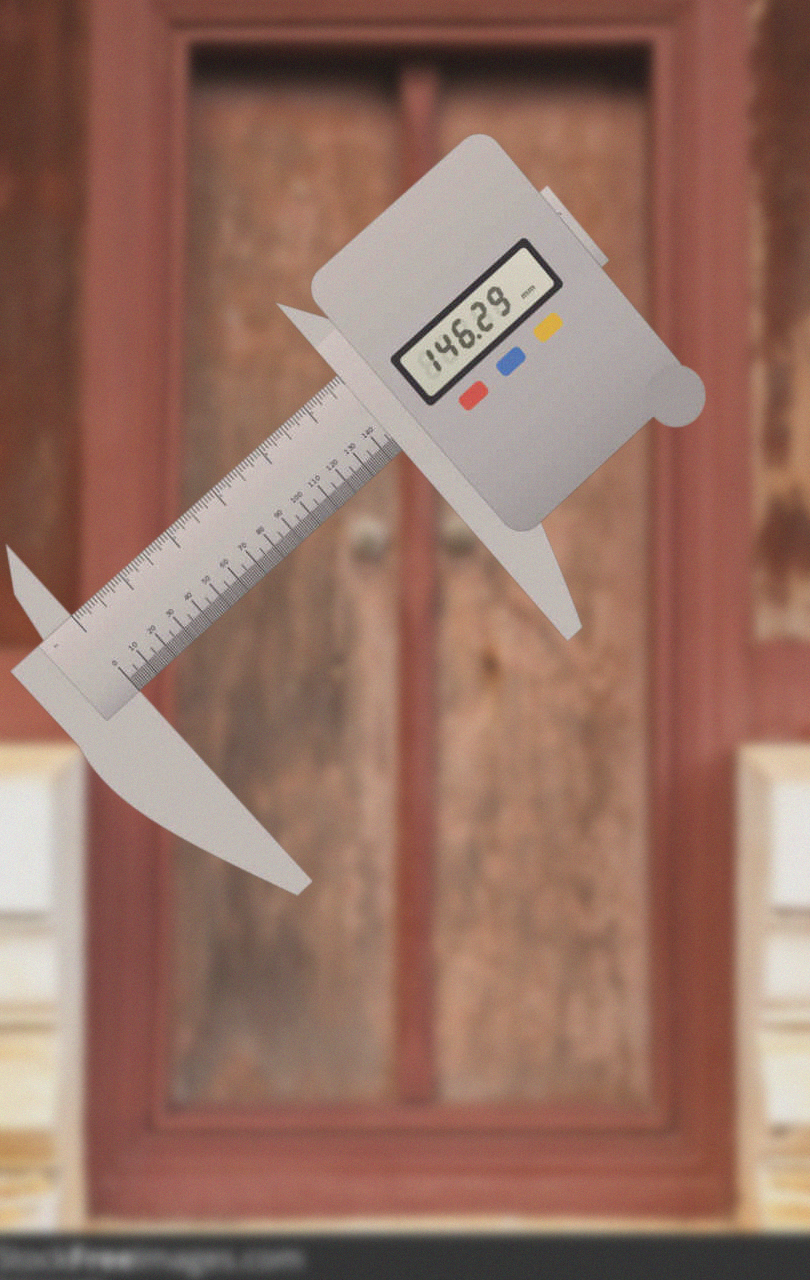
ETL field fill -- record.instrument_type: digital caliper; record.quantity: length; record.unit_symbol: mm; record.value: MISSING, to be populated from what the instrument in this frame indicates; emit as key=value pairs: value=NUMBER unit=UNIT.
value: value=146.29 unit=mm
